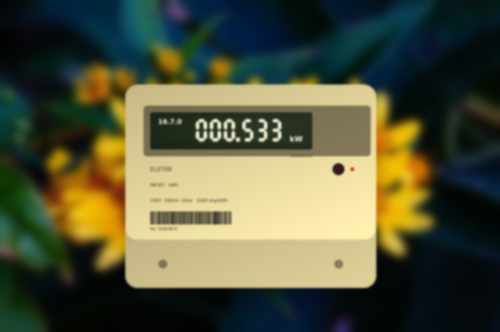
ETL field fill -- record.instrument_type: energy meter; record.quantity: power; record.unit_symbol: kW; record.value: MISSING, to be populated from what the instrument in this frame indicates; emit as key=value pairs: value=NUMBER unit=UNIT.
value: value=0.533 unit=kW
